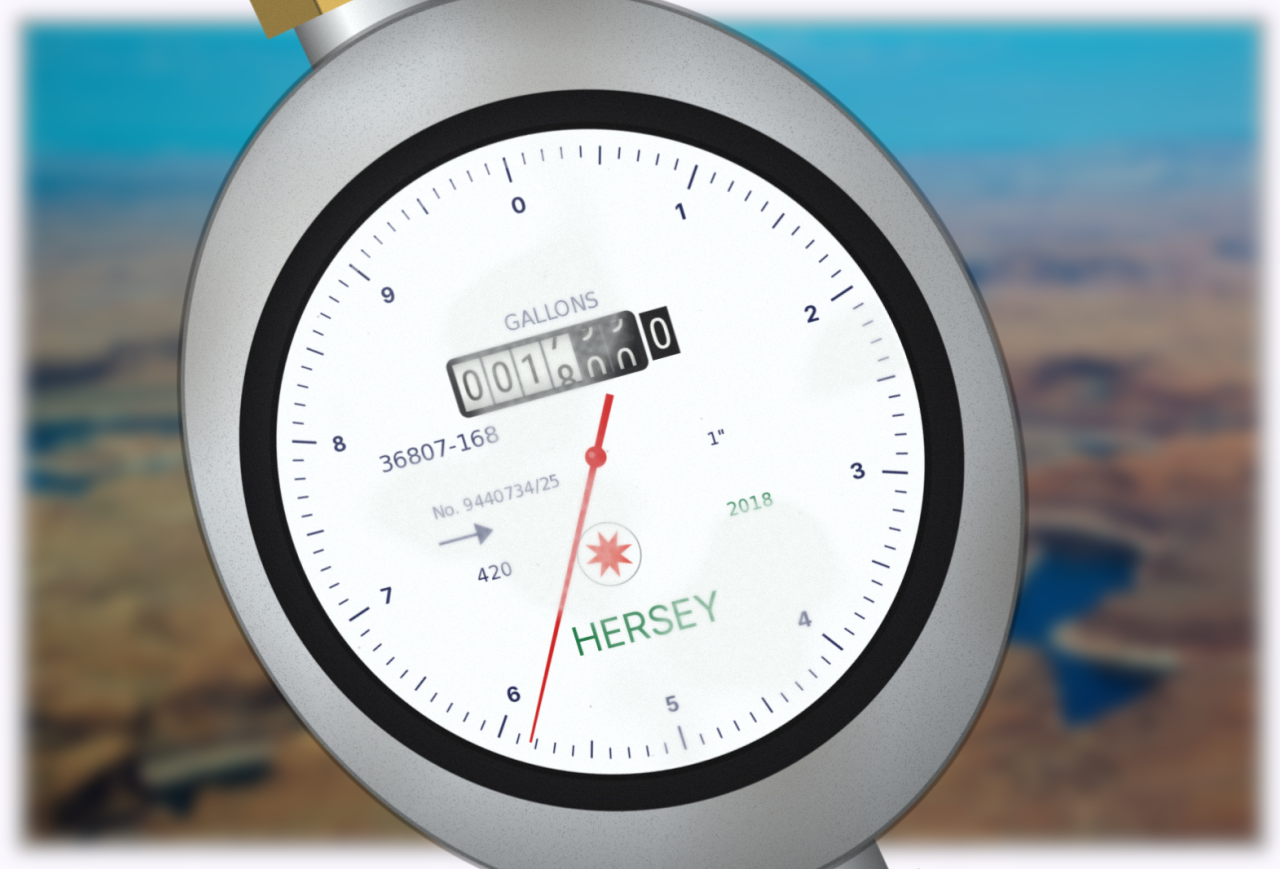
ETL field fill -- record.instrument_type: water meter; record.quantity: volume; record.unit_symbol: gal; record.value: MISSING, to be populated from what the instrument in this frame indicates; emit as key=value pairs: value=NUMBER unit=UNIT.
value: value=17995.8 unit=gal
